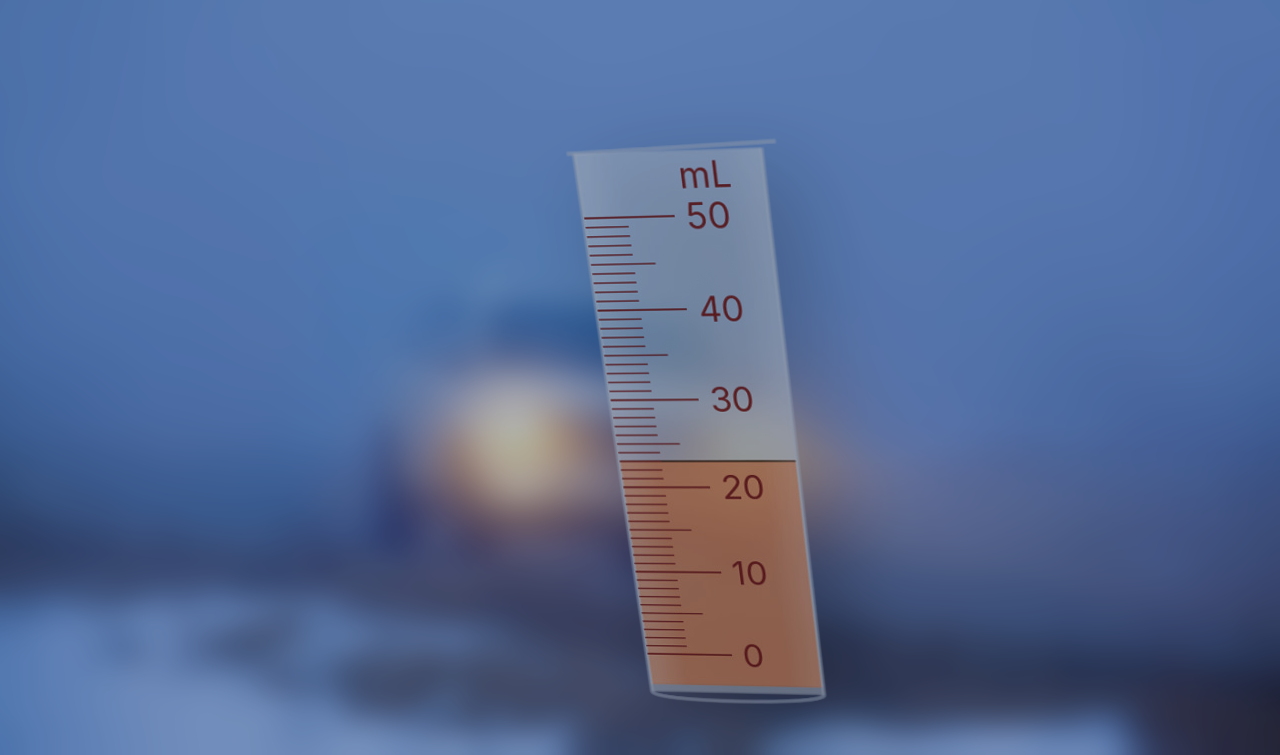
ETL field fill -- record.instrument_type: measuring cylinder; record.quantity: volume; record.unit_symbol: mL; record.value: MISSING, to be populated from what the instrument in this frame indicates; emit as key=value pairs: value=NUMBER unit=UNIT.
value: value=23 unit=mL
